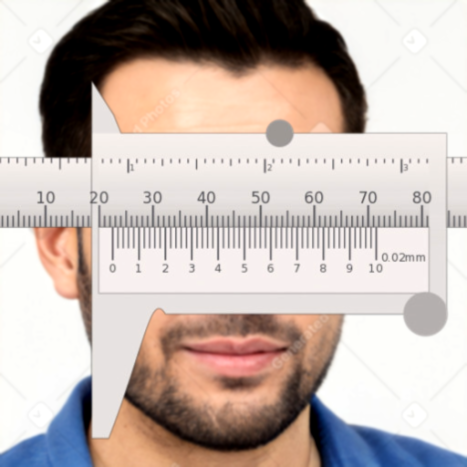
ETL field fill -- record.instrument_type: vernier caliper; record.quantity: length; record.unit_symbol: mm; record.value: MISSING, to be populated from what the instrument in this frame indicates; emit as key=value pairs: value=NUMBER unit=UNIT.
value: value=22.5 unit=mm
